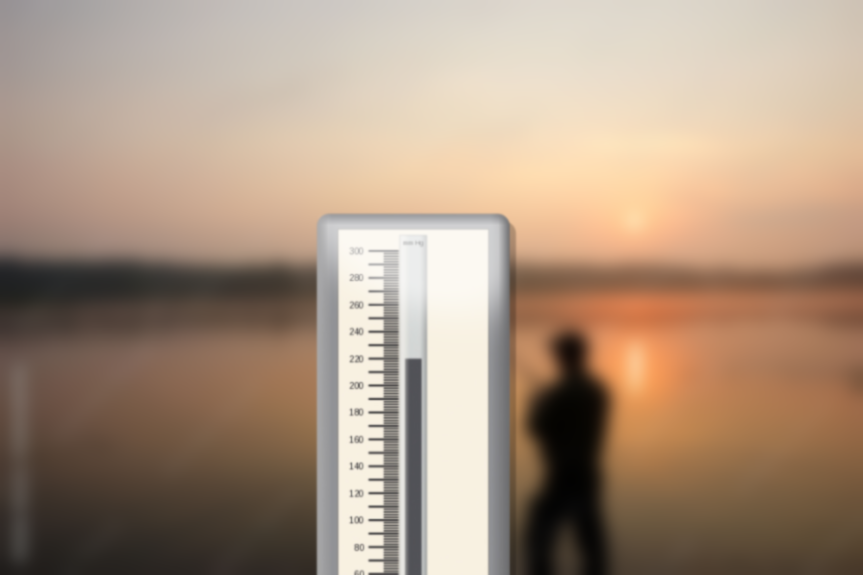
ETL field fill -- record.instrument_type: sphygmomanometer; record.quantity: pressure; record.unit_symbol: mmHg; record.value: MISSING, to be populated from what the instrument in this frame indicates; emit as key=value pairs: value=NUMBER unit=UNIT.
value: value=220 unit=mmHg
